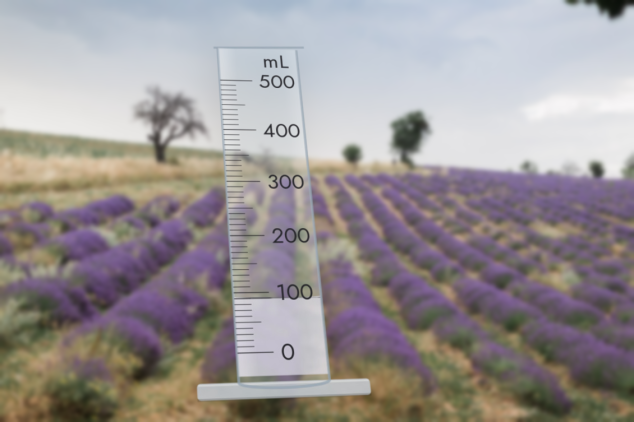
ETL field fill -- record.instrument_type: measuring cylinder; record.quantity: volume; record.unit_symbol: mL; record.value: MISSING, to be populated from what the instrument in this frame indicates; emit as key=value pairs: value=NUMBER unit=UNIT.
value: value=90 unit=mL
